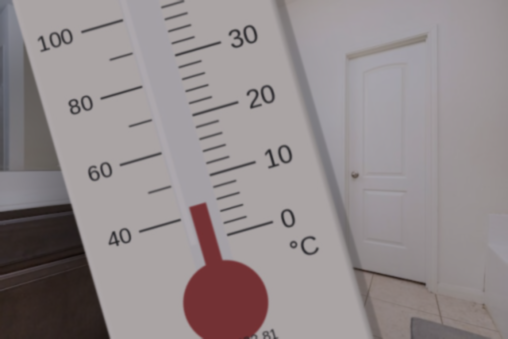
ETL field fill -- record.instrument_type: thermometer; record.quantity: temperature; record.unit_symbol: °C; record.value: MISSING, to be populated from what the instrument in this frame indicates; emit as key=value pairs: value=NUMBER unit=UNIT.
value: value=6 unit=°C
